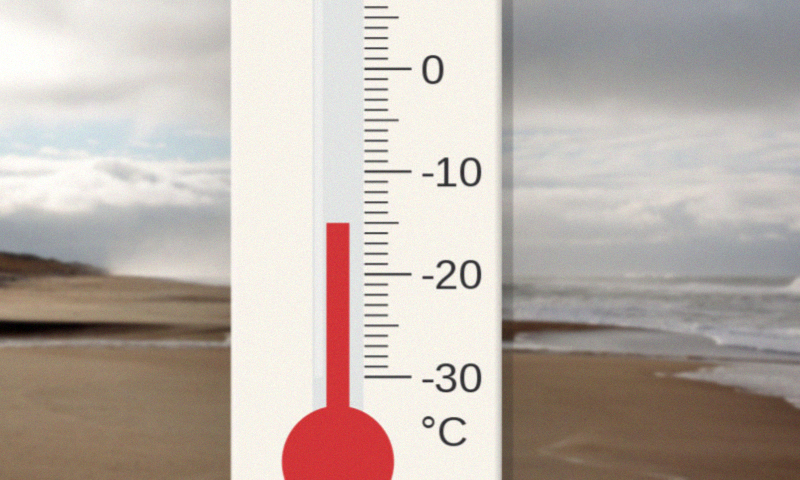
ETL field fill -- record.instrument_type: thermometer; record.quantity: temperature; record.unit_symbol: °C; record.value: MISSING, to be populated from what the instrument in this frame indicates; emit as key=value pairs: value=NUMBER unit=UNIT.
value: value=-15 unit=°C
